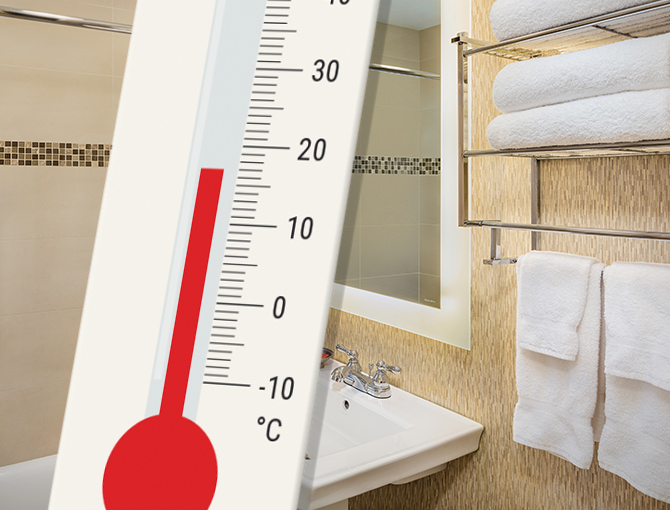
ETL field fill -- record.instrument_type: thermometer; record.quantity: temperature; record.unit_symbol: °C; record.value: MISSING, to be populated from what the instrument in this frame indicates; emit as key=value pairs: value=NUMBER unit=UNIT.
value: value=17 unit=°C
